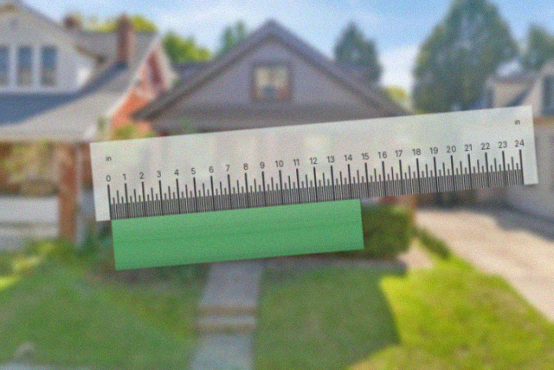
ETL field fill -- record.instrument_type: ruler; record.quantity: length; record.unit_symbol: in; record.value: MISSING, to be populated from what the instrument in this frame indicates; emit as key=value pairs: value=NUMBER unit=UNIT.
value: value=14.5 unit=in
